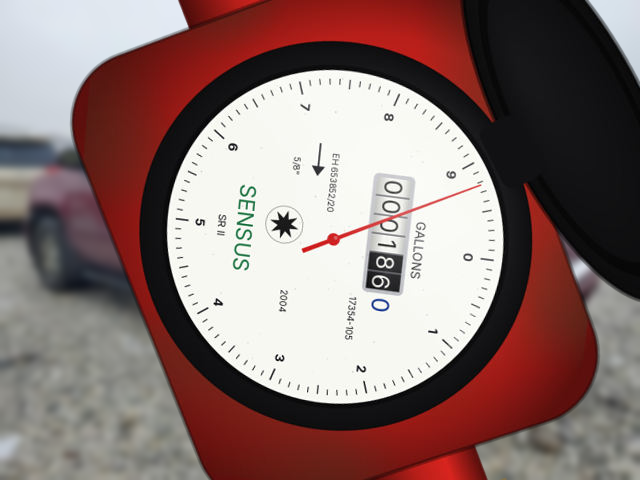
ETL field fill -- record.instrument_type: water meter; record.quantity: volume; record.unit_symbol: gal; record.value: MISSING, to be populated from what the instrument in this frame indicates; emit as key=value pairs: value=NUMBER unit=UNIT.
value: value=1859.2 unit=gal
